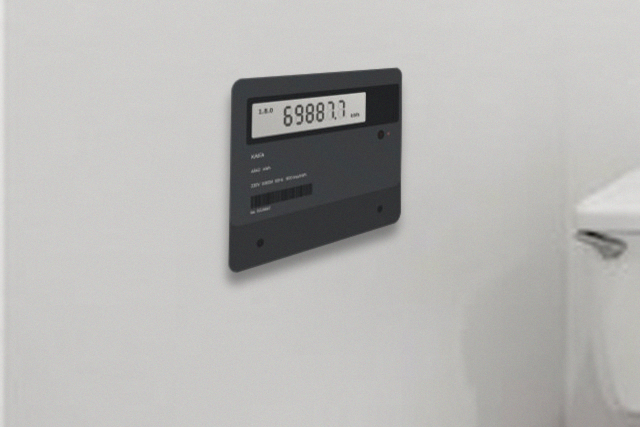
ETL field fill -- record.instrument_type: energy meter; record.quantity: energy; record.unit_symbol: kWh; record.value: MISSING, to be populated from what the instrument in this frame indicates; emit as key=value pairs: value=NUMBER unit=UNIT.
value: value=69887.7 unit=kWh
